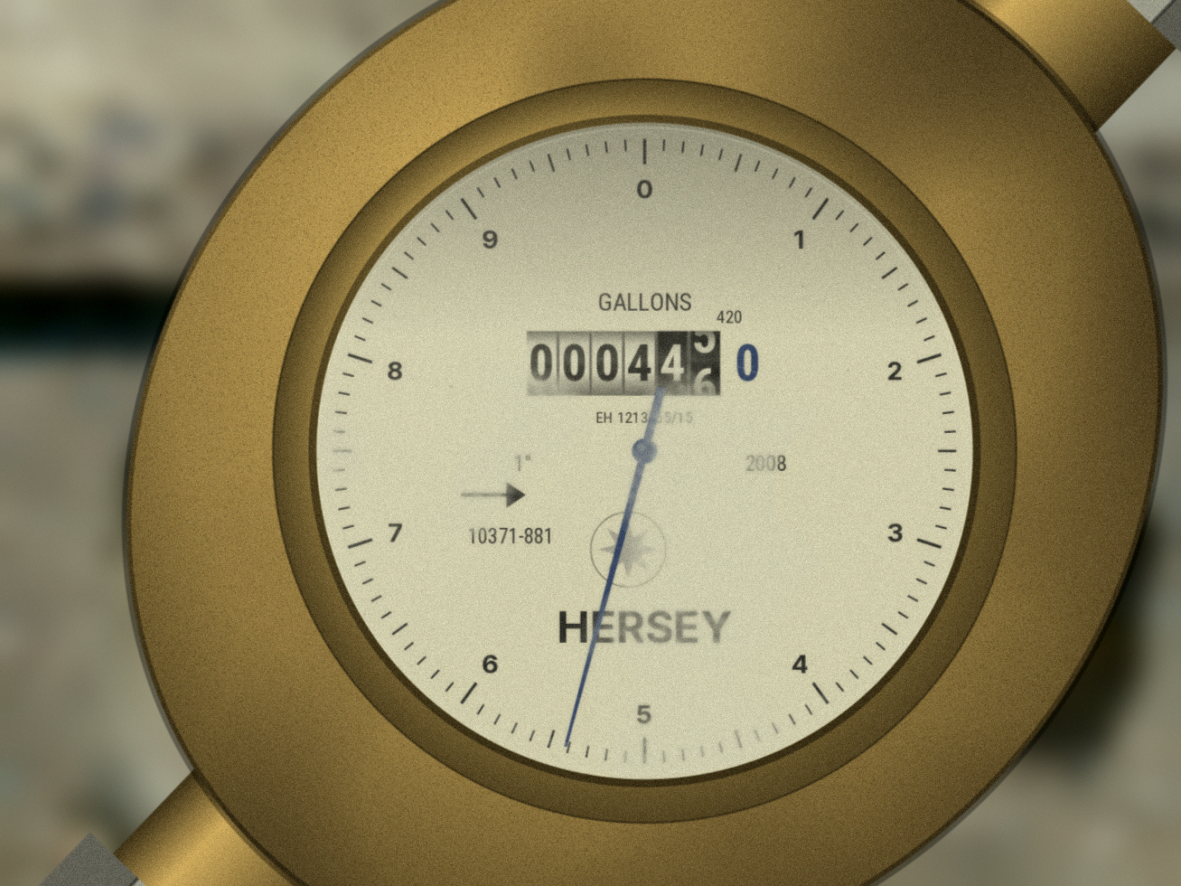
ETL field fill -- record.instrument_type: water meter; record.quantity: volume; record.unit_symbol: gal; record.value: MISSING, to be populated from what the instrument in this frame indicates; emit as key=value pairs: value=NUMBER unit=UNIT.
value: value=4455.4 unit=gal
